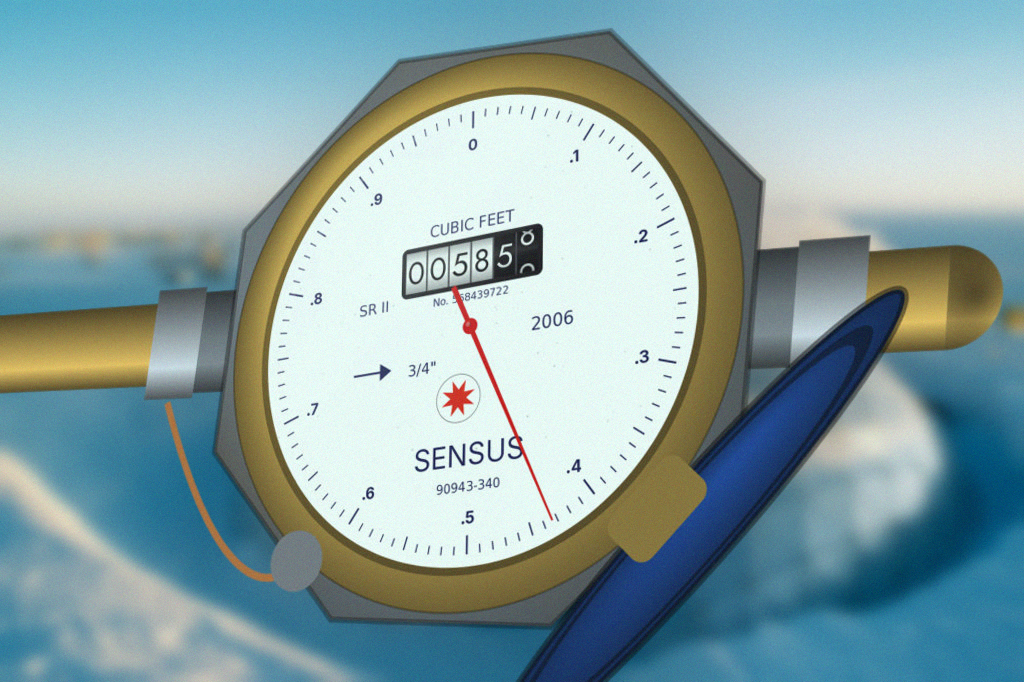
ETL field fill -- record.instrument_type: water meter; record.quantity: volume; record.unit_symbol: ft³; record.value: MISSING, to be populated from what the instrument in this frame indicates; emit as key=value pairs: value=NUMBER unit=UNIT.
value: value=5858.43 unit=ft³
